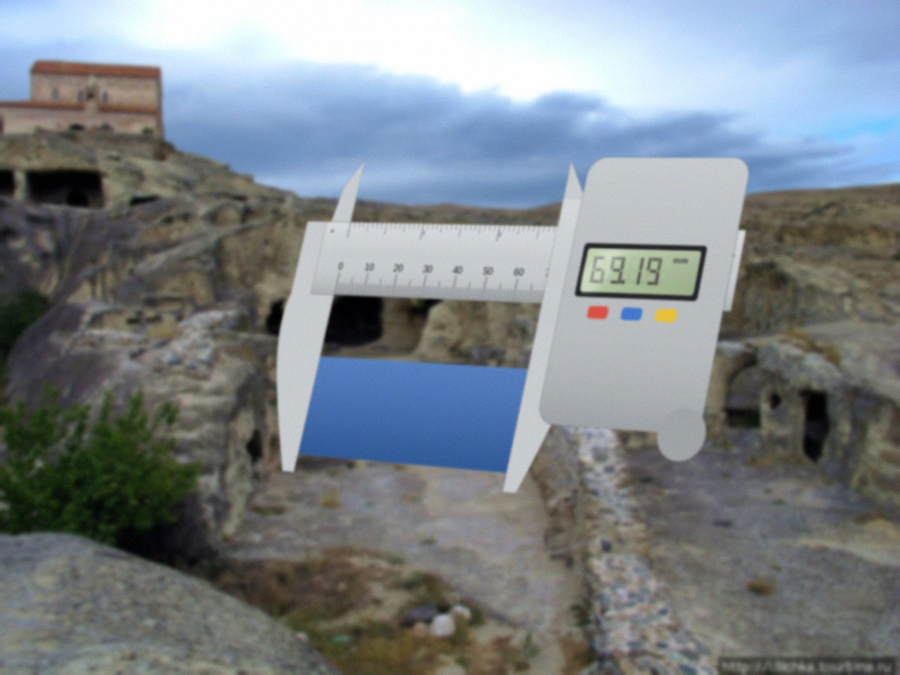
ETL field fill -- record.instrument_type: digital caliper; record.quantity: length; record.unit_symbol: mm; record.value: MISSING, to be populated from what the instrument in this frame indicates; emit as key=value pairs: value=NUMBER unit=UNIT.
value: value=69.19 unit=mm
